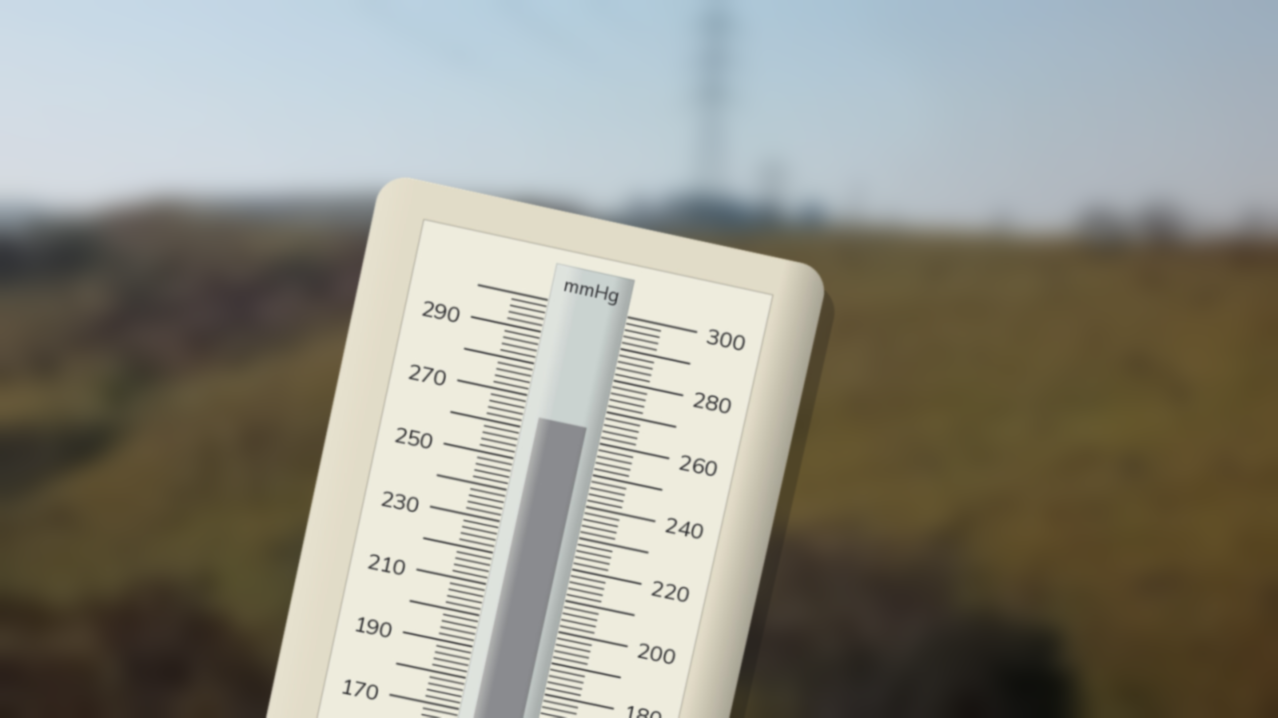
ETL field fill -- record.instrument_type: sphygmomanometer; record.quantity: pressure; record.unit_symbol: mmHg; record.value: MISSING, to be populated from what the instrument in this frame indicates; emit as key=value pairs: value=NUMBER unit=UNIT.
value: value=264 unit=mmHg
